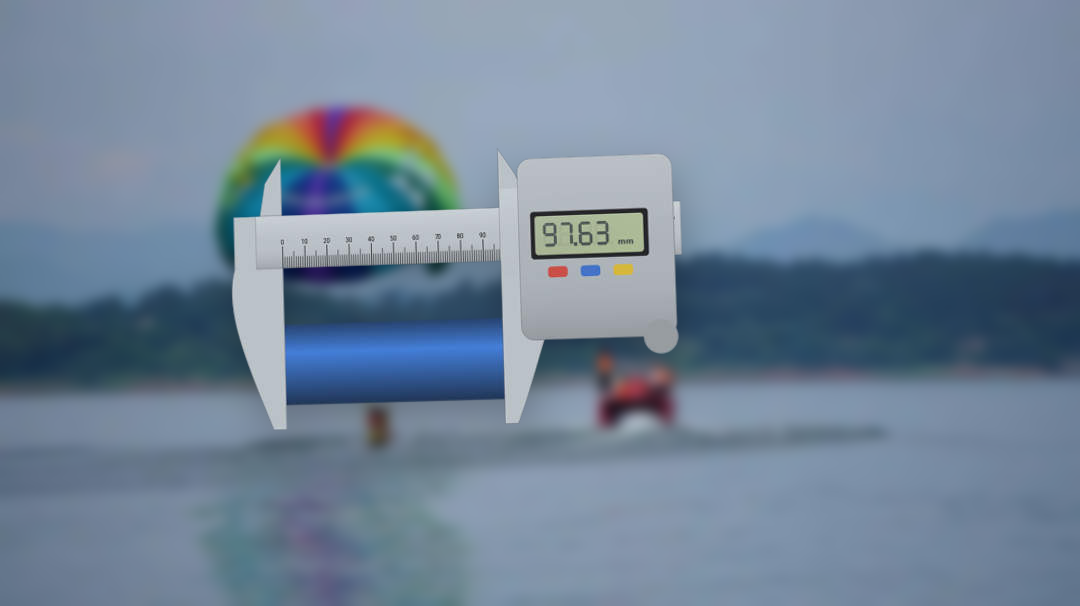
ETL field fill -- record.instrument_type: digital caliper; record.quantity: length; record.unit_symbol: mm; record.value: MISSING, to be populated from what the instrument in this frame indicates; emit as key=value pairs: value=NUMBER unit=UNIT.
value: value=97.63 unit=mm
